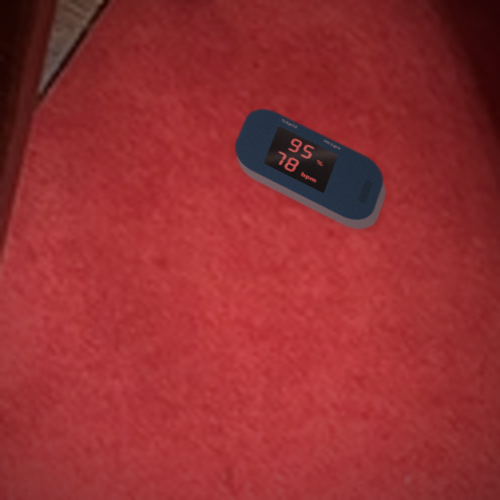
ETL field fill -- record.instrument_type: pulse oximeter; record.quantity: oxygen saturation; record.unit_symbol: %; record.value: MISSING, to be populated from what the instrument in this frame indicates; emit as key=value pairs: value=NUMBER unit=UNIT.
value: value=95 unit=%
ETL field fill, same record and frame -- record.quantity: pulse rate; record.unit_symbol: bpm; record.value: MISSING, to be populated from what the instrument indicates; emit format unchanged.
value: value=78 unit=bpm
